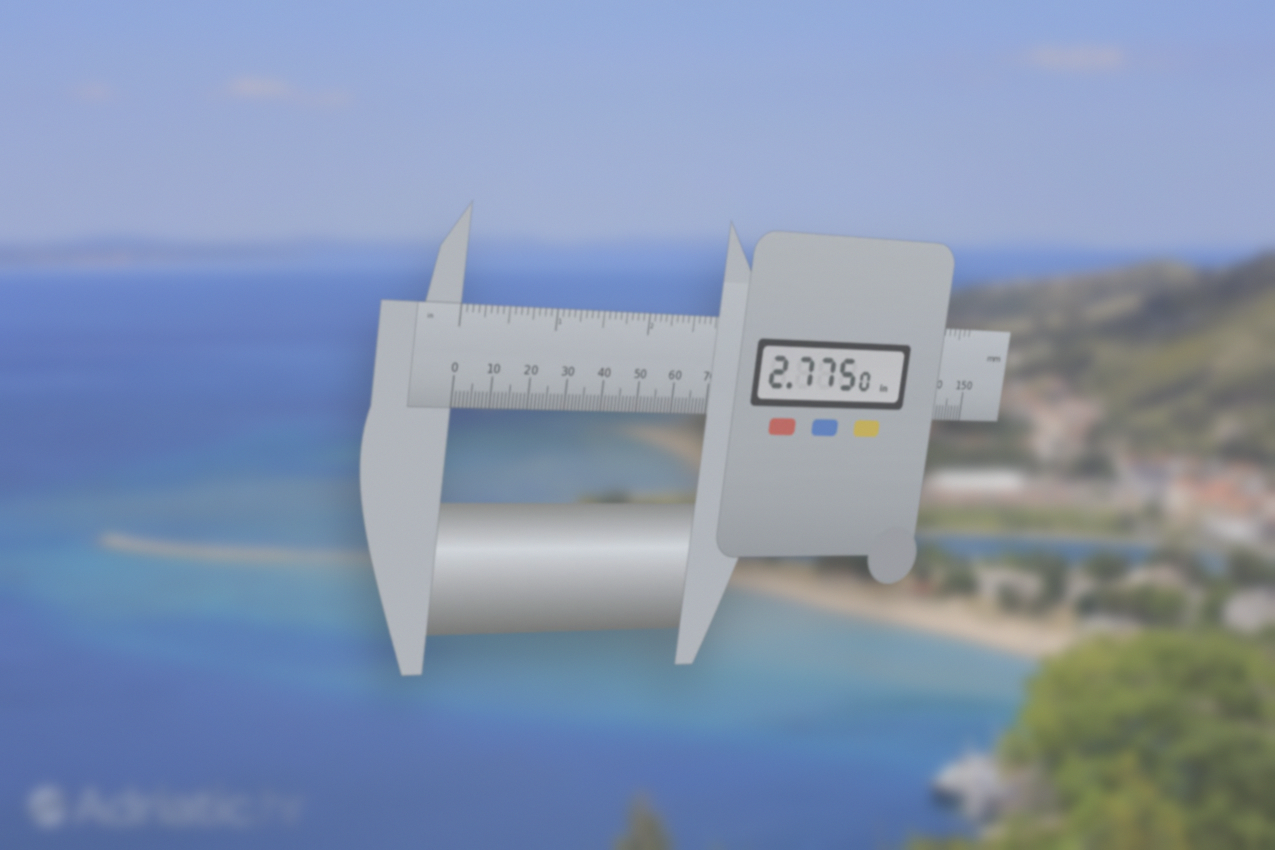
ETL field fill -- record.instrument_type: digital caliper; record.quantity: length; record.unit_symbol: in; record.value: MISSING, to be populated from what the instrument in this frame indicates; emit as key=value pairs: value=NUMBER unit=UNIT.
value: value=2.7750 unit=in
